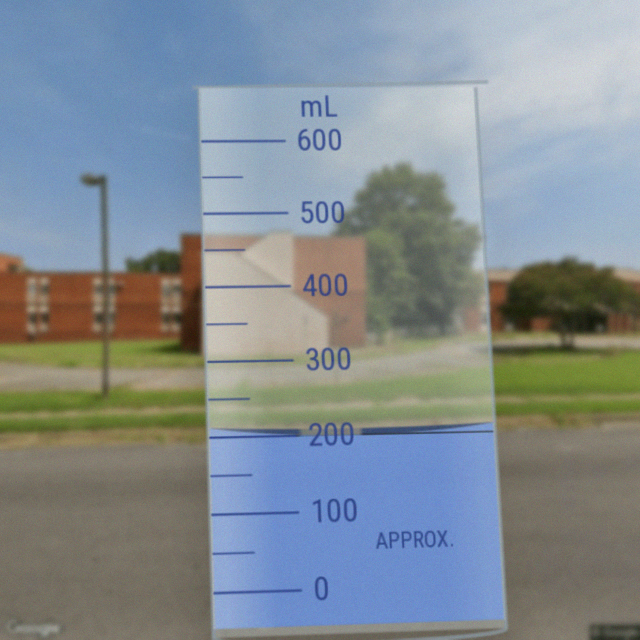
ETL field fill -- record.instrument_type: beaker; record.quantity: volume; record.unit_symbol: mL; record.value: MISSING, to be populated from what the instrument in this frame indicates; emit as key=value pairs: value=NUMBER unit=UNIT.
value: value=200 unit=mL
